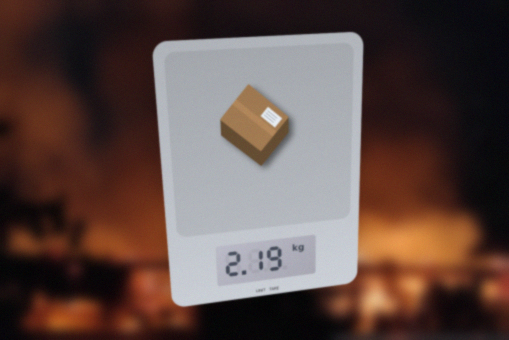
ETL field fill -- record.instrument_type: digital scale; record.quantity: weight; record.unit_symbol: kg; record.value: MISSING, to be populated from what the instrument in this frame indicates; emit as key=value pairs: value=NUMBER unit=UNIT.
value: value=2.19 unit=kg
